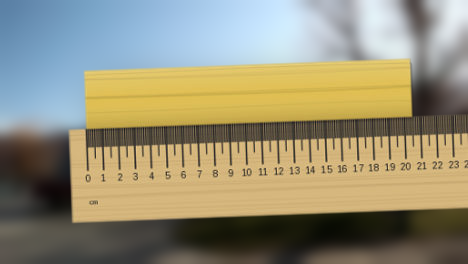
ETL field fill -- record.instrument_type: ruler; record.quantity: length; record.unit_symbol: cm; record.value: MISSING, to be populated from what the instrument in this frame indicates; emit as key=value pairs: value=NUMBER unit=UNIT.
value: value=20.5 unit=cm
